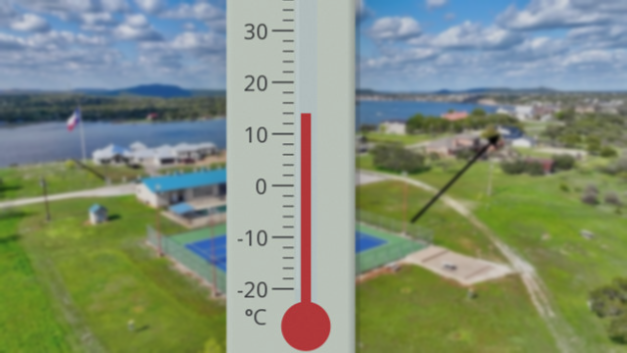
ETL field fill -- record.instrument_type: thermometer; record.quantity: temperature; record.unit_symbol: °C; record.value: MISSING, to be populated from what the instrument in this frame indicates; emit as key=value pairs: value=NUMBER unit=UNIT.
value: value=14 unit=°C
